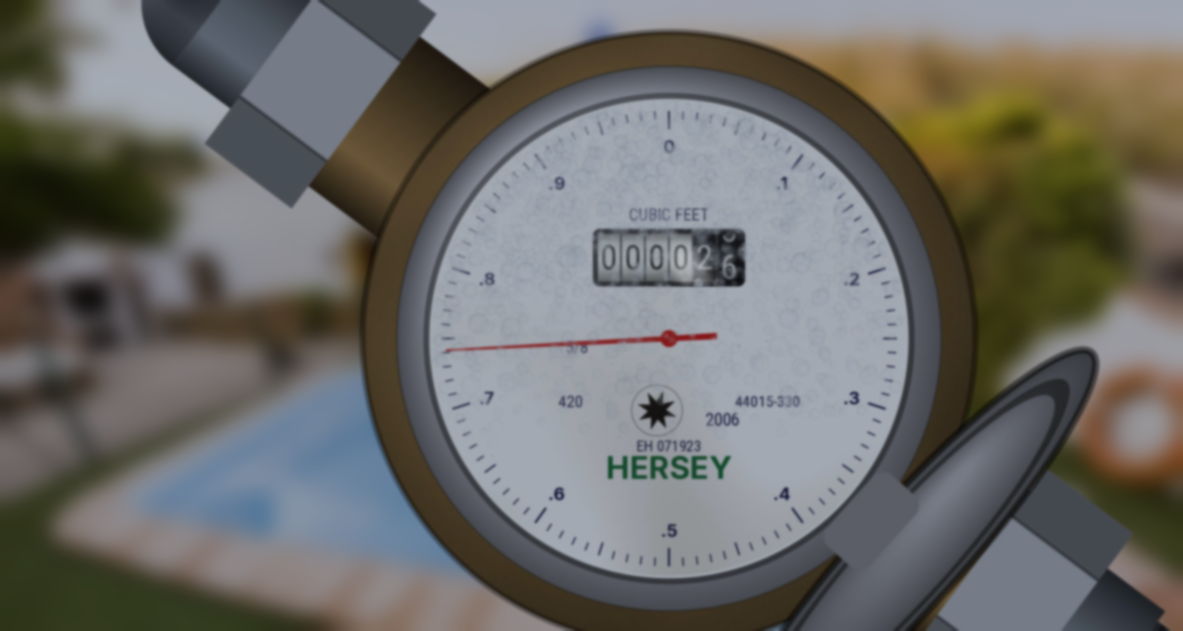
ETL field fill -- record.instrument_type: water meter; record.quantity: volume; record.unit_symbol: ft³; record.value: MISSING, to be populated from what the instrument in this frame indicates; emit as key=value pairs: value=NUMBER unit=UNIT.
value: value=25.74 unit=ft³
